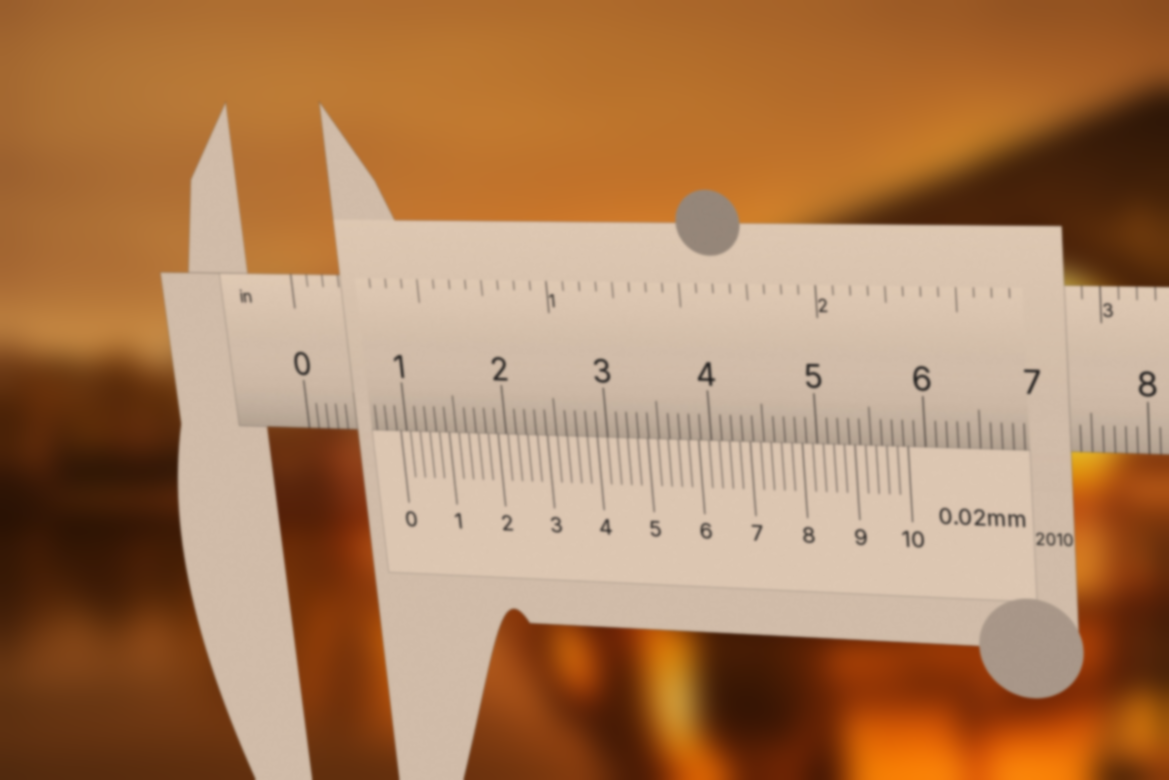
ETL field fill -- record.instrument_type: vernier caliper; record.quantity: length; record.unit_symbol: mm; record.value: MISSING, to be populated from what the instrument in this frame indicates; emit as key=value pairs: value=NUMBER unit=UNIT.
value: value=9.4 unit=mm
